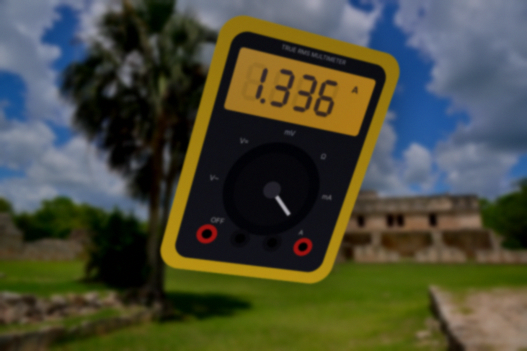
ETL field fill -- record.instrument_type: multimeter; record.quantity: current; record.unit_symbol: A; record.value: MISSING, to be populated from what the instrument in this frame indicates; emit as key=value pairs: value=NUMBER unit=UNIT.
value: value=1.336 unit=A
